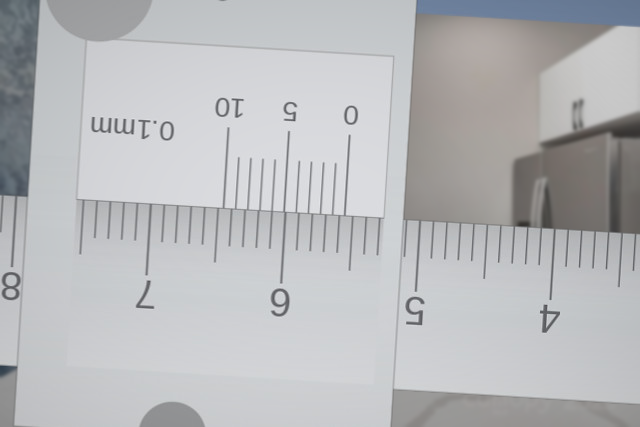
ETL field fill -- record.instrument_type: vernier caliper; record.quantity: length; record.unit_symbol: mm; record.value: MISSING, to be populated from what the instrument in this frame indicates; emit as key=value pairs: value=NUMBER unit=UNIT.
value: value=55.6 unit=mm
